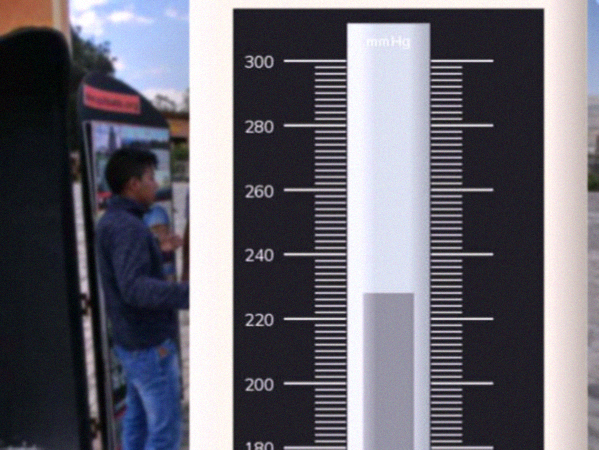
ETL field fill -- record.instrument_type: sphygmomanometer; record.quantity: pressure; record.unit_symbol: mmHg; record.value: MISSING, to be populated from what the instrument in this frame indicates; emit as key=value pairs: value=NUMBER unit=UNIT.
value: value=228 unit=mmHg
